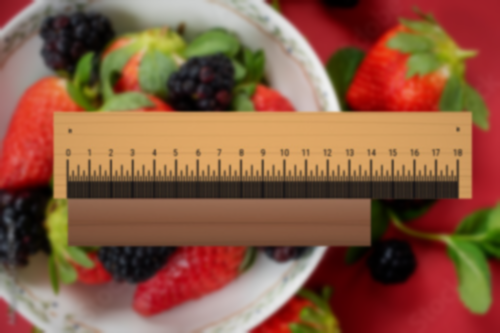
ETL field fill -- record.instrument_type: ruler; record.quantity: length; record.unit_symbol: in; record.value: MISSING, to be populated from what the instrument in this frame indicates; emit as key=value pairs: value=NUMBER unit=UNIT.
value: value=14 unit=in
